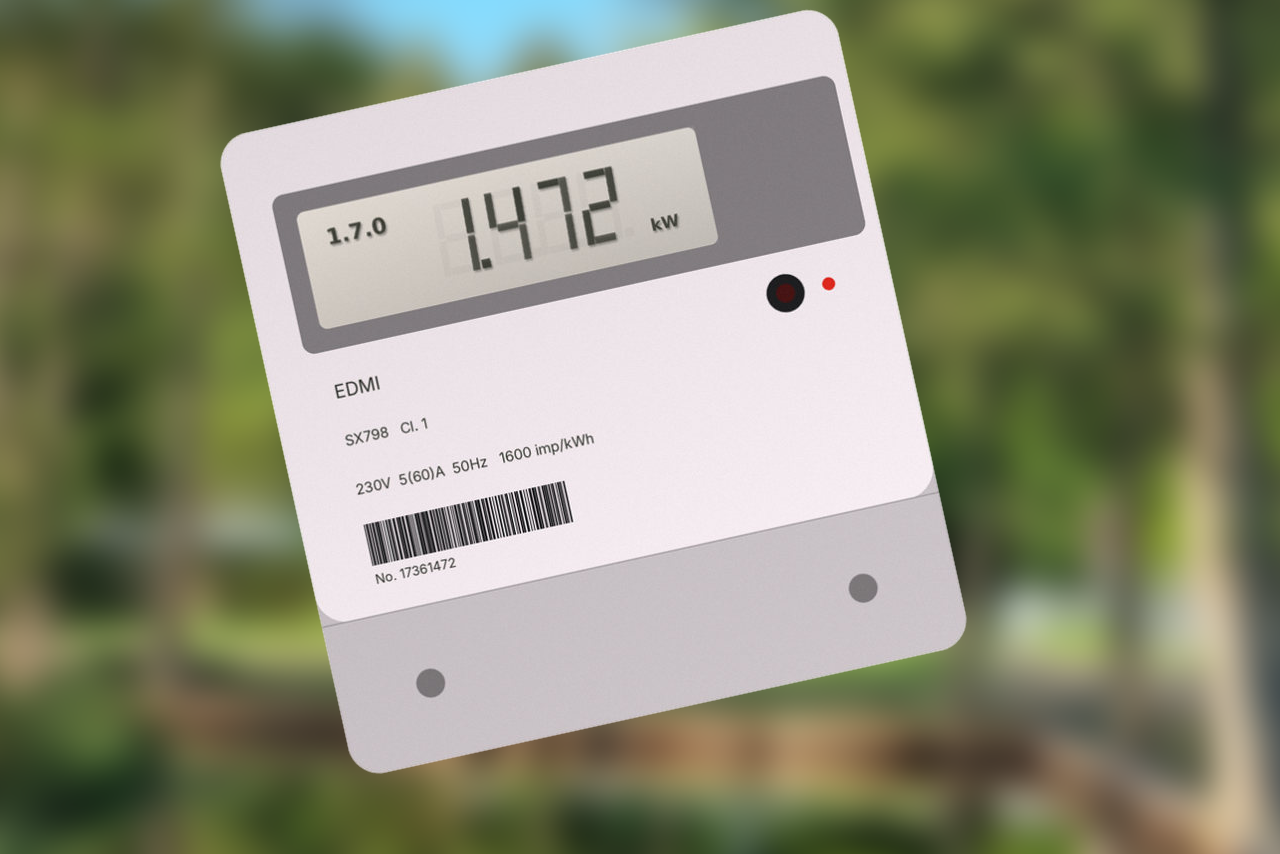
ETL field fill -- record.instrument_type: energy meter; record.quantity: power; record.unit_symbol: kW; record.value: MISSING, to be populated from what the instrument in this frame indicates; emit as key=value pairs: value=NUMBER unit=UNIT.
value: value=1.472 unit=kW
